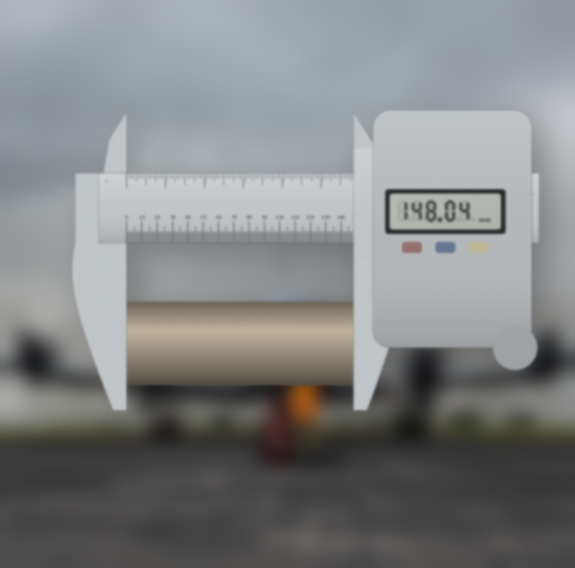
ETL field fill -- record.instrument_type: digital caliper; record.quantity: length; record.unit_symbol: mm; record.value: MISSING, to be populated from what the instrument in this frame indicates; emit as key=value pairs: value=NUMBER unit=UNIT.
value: value=148.04 unit=mm
